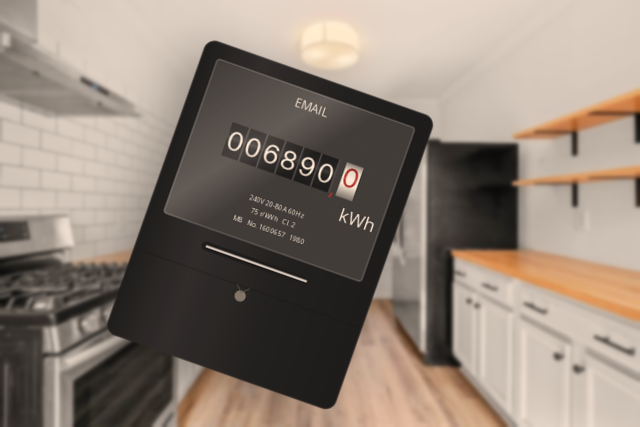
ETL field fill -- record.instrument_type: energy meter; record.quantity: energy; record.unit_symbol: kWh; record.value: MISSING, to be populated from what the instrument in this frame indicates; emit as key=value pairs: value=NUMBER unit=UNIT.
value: value=6890.0 unit=kWh
